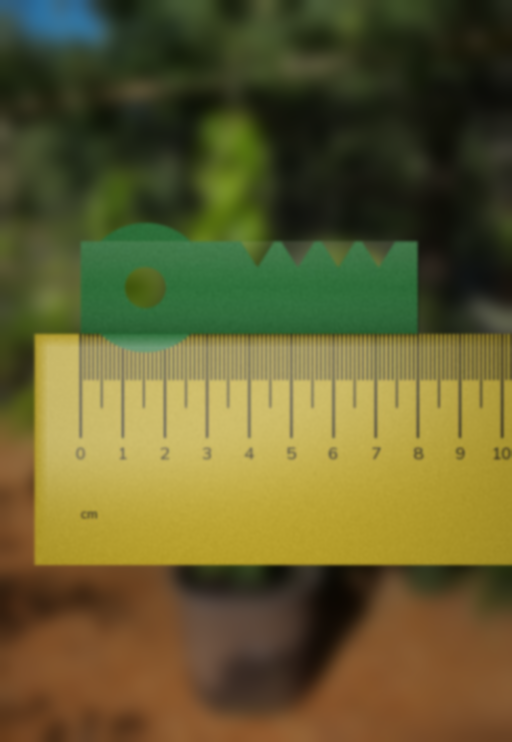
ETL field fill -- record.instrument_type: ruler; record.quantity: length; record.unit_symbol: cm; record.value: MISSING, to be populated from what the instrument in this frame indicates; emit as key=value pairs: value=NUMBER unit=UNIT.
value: value=8 unit=cm
